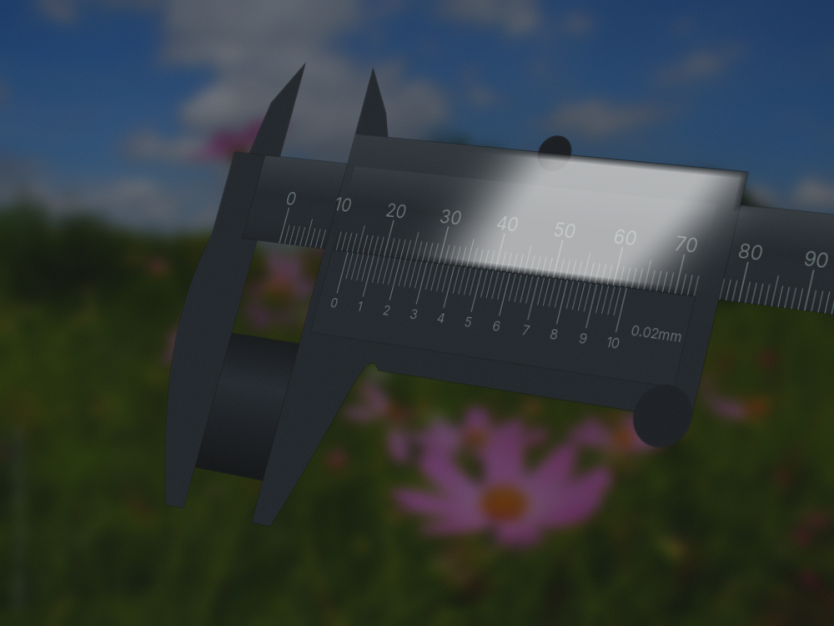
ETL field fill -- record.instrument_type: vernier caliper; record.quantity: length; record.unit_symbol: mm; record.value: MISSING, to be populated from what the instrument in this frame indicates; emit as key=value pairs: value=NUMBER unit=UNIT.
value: value=13.2 unit=mm
